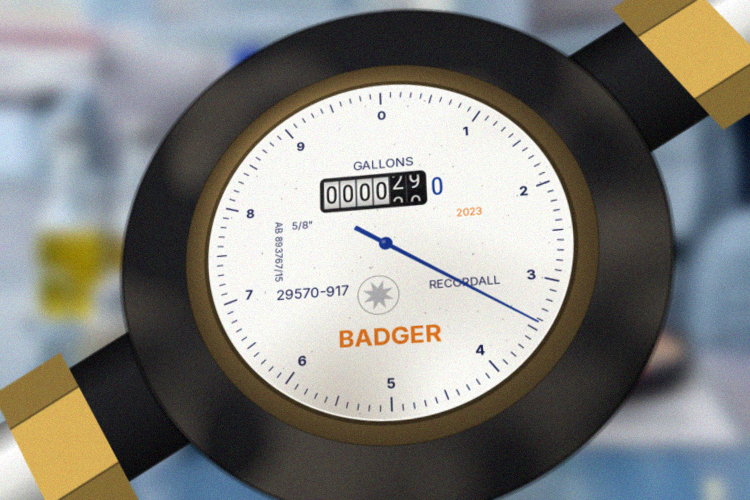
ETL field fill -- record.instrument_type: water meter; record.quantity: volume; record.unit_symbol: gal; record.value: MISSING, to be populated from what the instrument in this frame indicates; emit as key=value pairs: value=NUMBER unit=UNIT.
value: value=293.4 unit=gal
